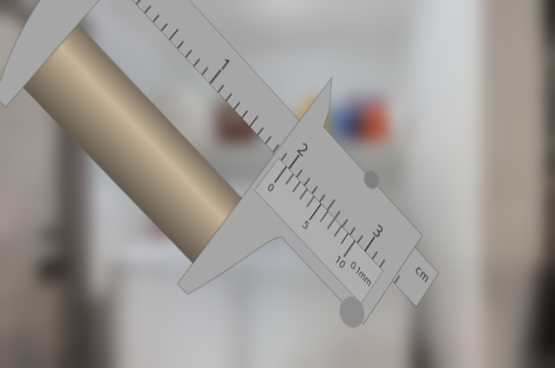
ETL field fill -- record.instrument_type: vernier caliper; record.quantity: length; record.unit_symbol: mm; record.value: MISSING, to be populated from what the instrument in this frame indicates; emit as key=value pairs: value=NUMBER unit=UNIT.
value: value=19.7 unit=mm
